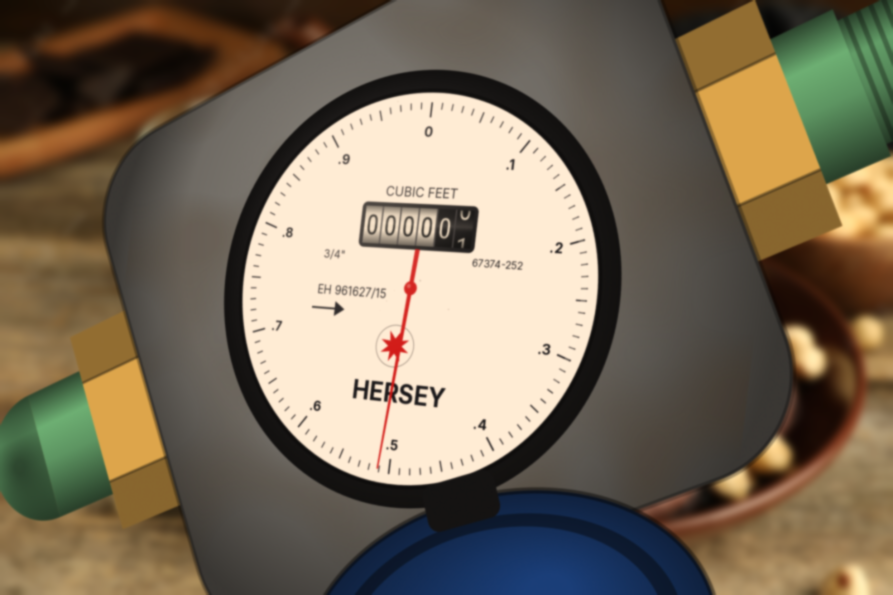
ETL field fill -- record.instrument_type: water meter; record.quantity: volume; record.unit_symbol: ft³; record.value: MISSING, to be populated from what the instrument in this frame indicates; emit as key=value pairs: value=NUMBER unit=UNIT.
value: value=0.51 unit=ft³
